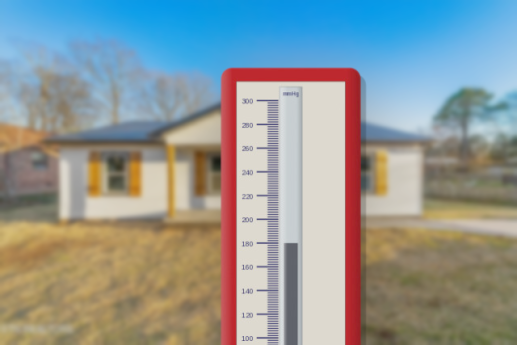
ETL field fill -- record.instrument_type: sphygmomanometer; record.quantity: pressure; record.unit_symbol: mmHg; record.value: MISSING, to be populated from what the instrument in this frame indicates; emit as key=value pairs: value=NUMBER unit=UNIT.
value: value=180 unit=mmHg
